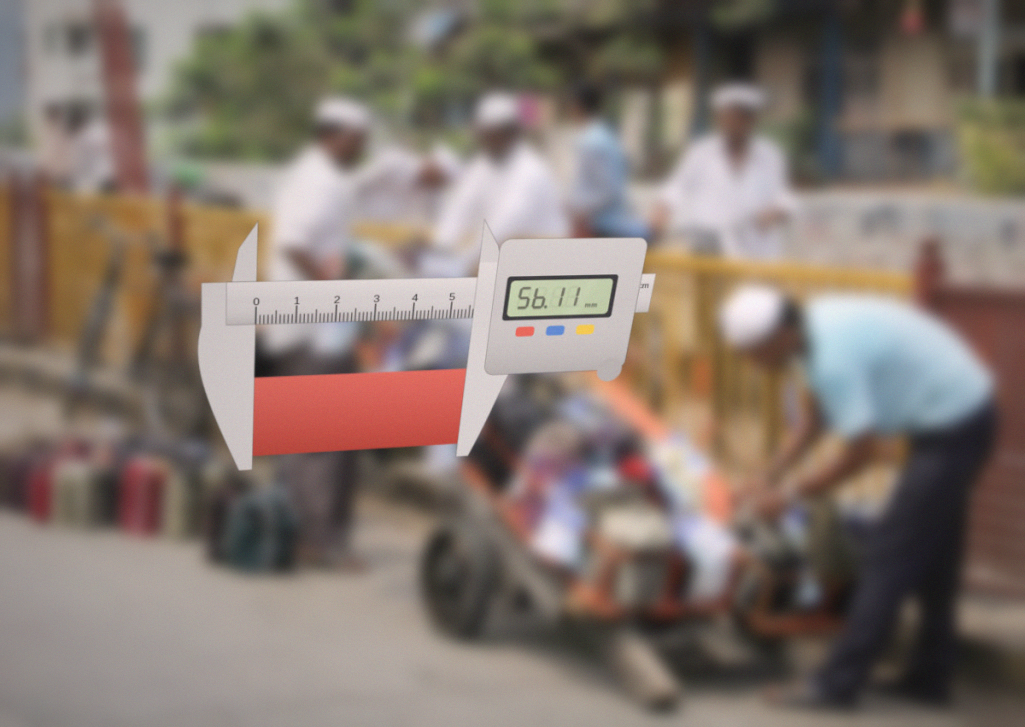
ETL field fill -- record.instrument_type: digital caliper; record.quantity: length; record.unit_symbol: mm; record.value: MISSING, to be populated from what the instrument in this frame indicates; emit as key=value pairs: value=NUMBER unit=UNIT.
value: value=56.11 unit=mm
